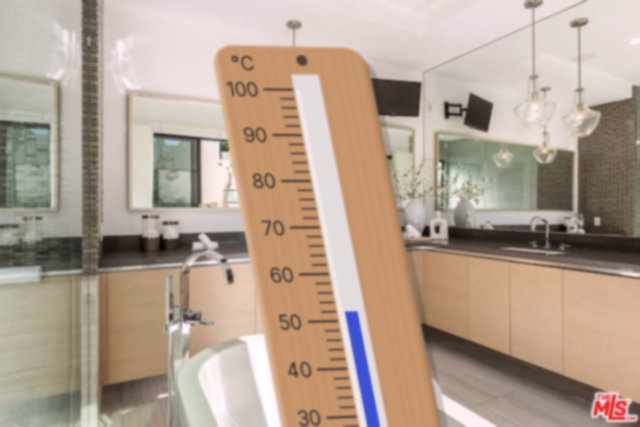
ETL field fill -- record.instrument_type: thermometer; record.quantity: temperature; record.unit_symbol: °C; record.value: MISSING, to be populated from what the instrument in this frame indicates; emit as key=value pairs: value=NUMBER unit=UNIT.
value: value=52 unit=°C
